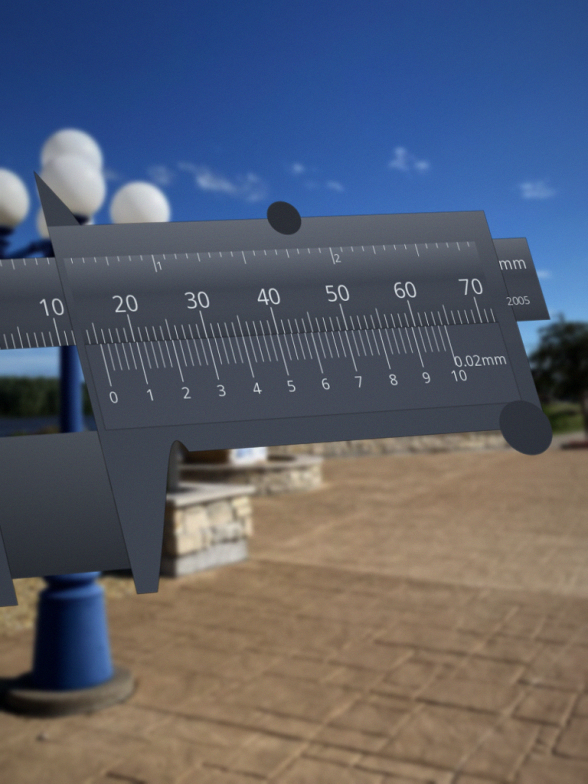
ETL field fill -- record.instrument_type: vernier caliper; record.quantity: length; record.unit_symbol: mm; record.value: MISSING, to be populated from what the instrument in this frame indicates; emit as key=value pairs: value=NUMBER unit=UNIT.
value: value=15.4 unit=mm
